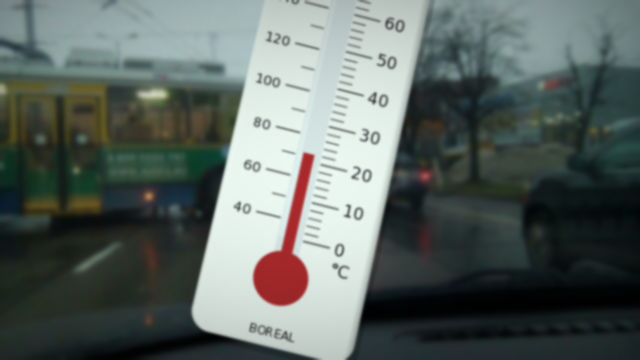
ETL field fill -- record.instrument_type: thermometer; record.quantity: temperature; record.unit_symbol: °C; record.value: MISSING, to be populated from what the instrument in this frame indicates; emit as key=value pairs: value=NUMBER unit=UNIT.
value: value=22 unit=°C
